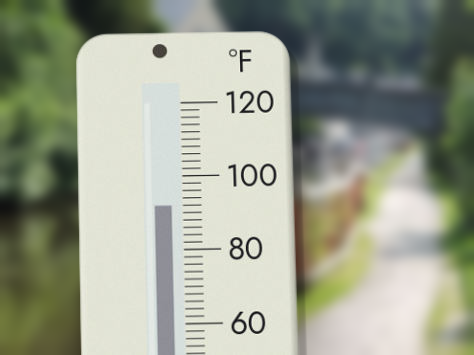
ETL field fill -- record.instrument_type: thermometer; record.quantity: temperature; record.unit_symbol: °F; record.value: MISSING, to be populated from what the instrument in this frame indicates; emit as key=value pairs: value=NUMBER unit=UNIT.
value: value=92 unit=°F
